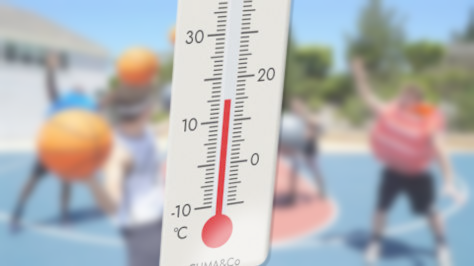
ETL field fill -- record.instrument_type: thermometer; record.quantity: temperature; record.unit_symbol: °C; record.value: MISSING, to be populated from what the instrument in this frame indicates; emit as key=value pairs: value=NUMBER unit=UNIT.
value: value=15 unit=°C
